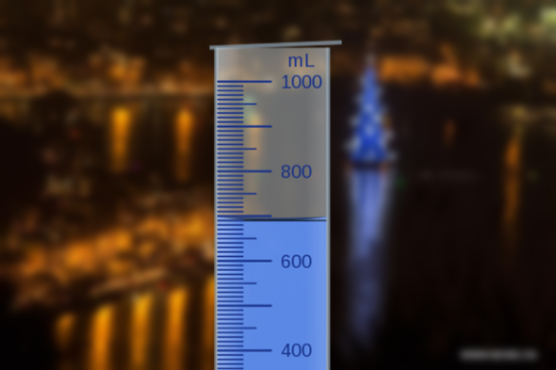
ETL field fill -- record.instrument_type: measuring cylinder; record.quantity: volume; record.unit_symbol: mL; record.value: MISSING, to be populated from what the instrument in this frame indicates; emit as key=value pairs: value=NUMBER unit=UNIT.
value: value=690 unit=mL
